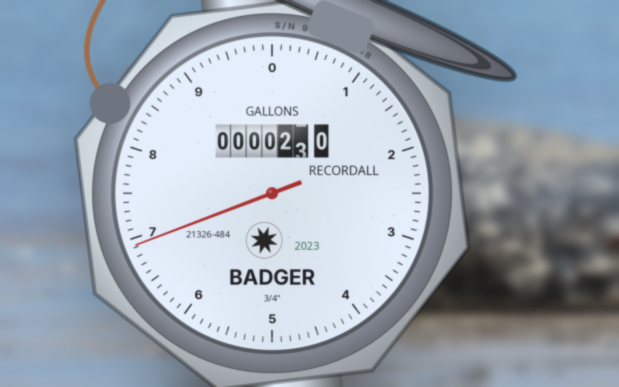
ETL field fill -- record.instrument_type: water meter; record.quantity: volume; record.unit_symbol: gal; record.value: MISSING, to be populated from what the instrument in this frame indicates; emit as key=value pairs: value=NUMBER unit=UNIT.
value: value=226.9 unit=gal
